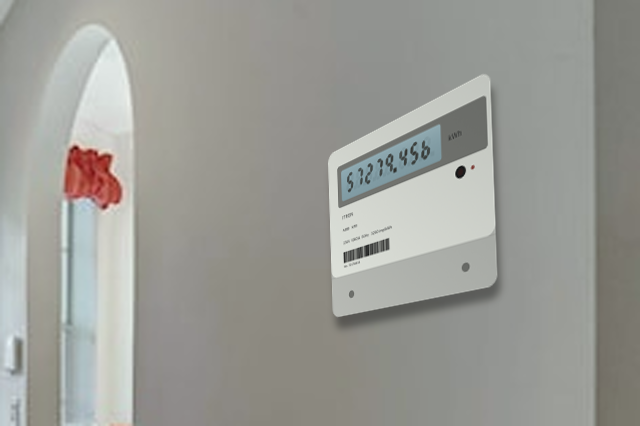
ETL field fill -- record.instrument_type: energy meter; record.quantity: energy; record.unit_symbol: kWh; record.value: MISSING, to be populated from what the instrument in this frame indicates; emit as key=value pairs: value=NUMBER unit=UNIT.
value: value=57279.456 unit=kWh
